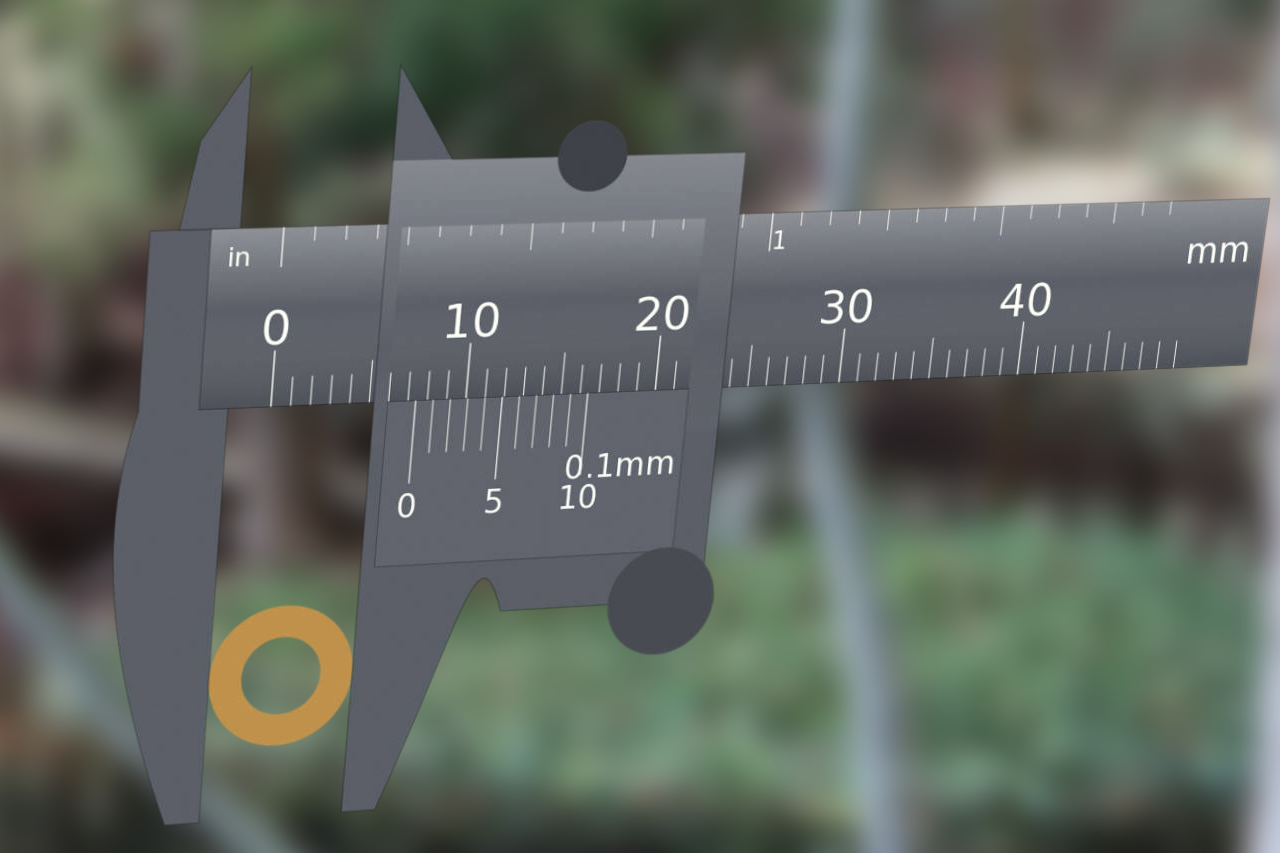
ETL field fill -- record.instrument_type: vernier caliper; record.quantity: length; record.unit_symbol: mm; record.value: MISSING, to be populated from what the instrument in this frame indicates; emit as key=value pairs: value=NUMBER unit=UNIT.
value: value=7.4 unit=mm
